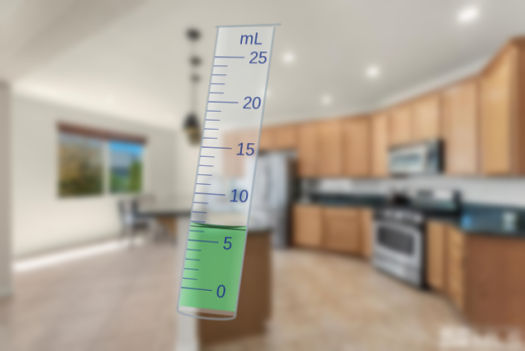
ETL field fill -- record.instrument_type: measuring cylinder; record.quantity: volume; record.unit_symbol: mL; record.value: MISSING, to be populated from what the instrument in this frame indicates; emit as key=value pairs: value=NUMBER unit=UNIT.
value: value=6.5 unit=mL
